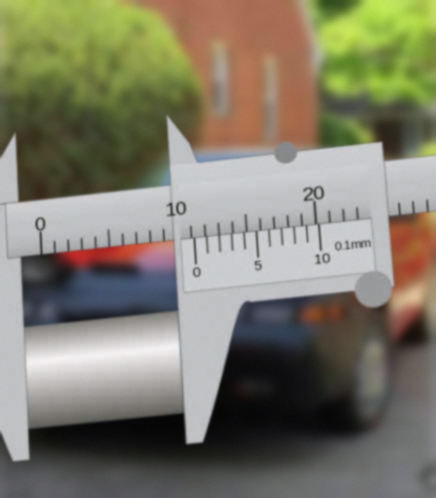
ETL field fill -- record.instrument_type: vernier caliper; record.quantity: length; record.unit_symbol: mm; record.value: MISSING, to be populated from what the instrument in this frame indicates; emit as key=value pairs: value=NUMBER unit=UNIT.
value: value=11.2 unit=mm
